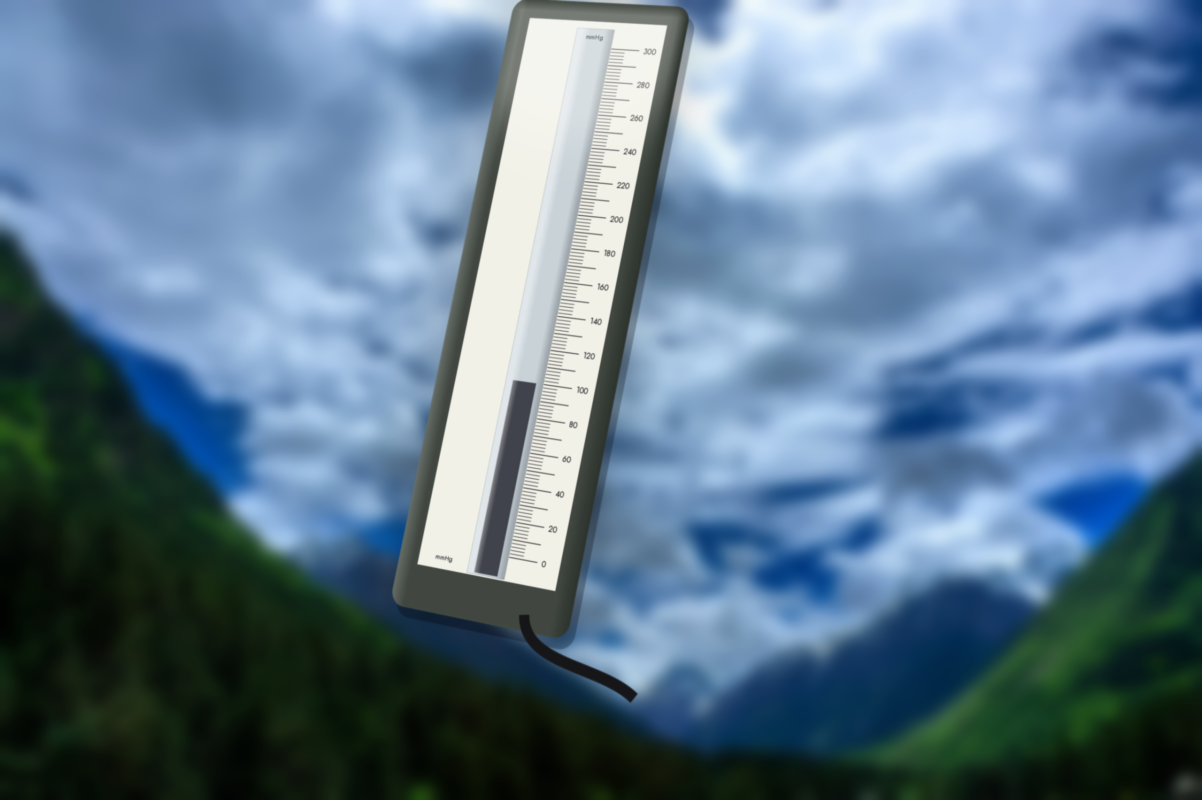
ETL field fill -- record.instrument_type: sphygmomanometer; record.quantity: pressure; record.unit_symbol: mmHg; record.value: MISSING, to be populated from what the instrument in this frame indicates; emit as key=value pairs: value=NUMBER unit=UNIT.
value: value=100 unit=mmHg
